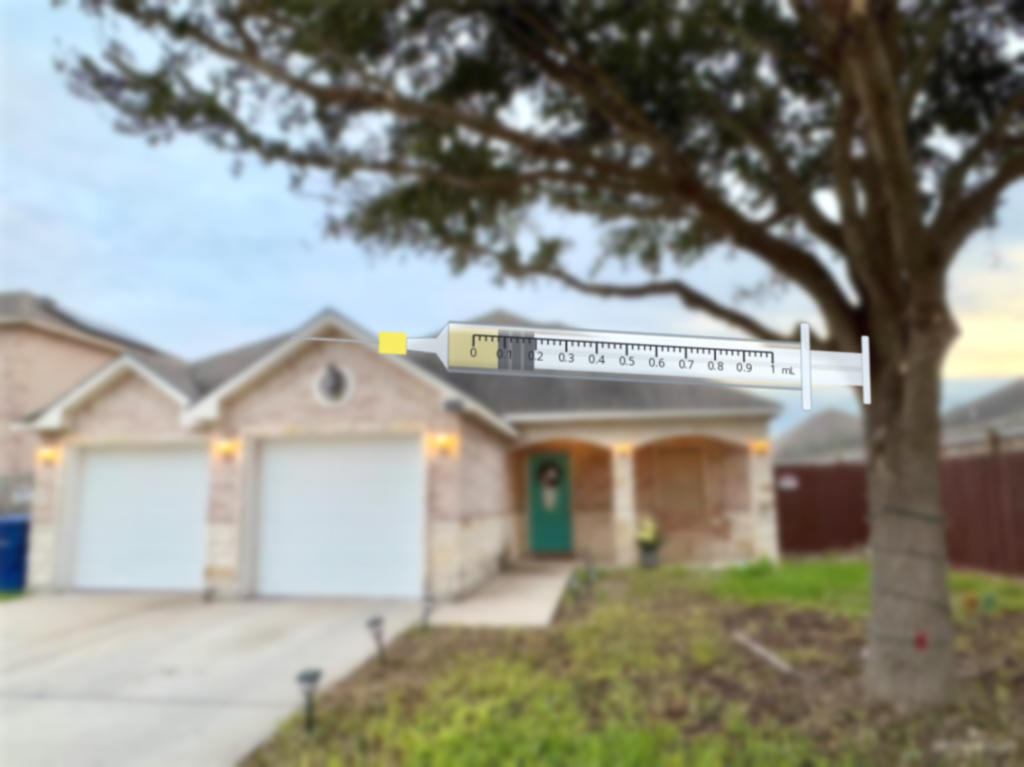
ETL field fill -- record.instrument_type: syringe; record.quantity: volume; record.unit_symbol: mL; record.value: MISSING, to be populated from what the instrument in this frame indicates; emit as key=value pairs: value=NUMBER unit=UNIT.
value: value=0.08 unit=mL
